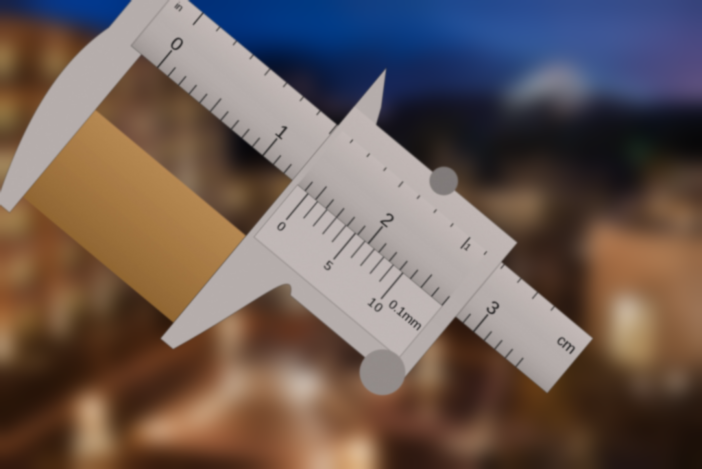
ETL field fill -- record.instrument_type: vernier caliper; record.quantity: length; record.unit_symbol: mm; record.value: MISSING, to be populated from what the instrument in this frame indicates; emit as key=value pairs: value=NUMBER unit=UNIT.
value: value=14.3 unit=mm
